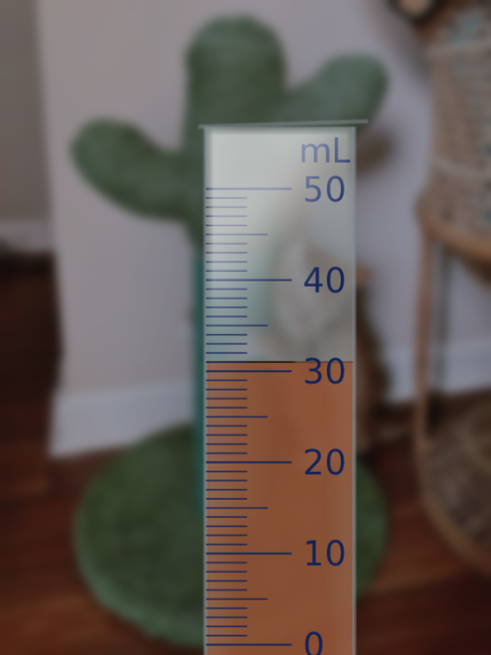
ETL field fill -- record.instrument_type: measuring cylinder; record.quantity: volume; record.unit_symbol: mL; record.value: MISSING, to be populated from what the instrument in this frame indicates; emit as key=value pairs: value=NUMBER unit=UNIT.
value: value=31 unit=mL
